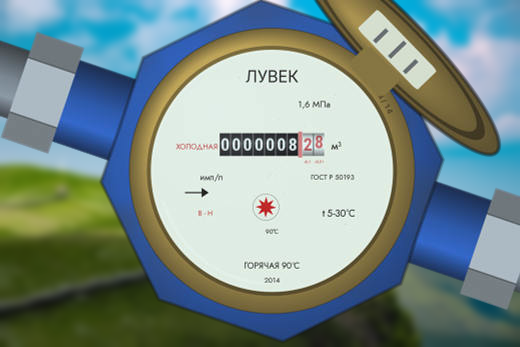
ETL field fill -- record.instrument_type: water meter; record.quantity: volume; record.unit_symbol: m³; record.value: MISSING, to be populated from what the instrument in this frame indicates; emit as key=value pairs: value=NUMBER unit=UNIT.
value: value=8.28 unit=m³
